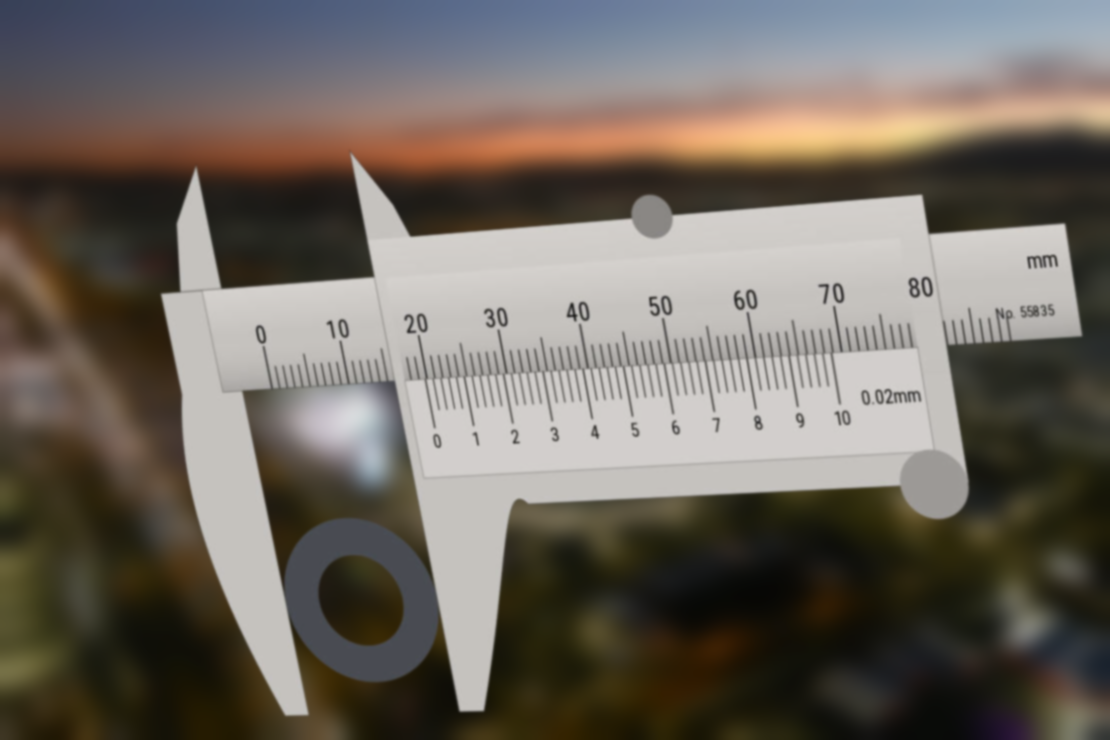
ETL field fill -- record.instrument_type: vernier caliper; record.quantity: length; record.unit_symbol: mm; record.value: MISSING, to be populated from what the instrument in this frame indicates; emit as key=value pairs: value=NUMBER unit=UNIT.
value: value=19.8 unit=mm
